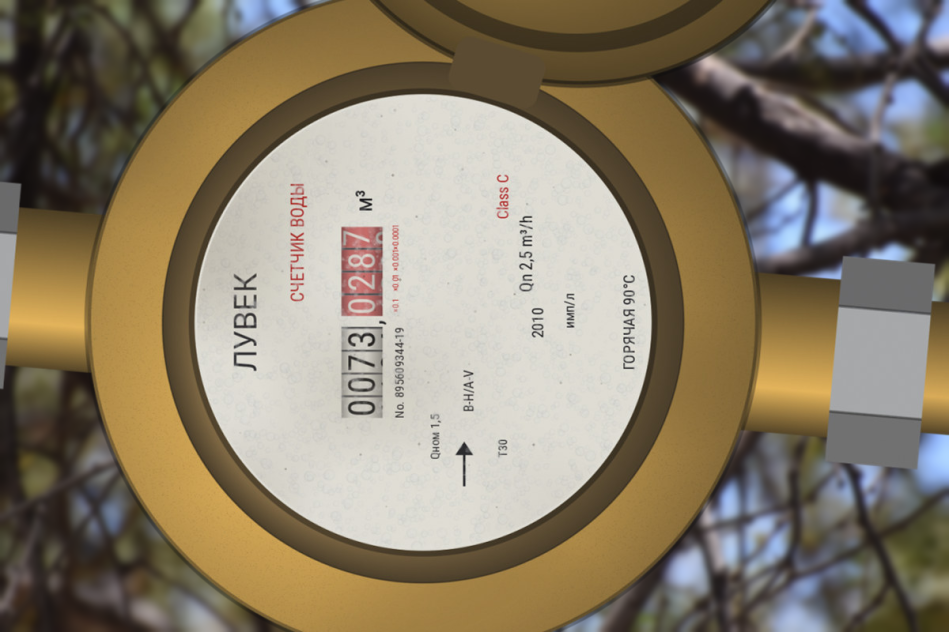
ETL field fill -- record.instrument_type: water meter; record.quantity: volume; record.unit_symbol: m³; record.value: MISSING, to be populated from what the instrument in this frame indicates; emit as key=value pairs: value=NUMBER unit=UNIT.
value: value=73.0287 unit=m³
